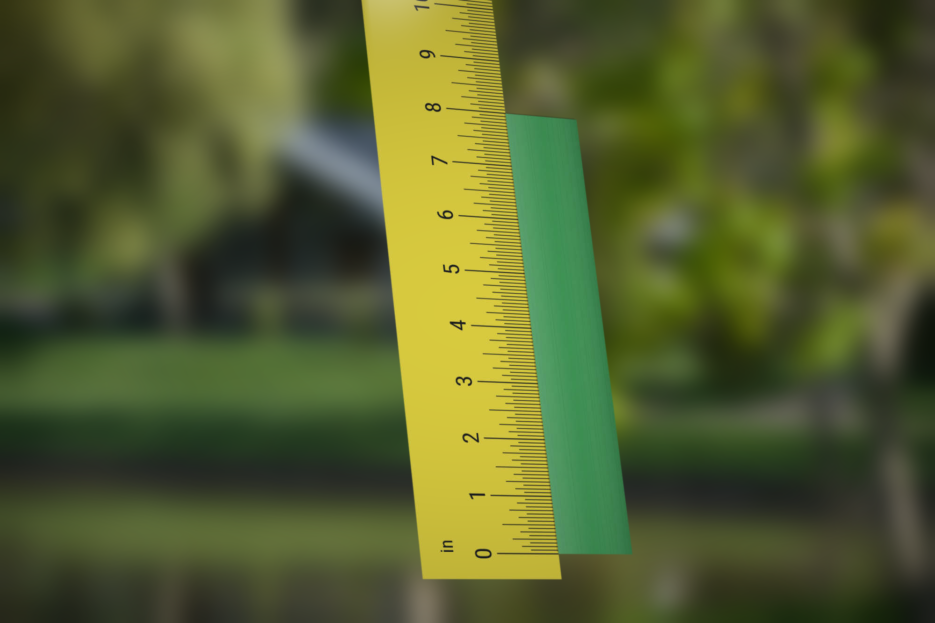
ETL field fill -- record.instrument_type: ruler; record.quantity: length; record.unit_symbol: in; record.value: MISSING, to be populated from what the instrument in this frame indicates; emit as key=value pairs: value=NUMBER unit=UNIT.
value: value=8 unit=in
